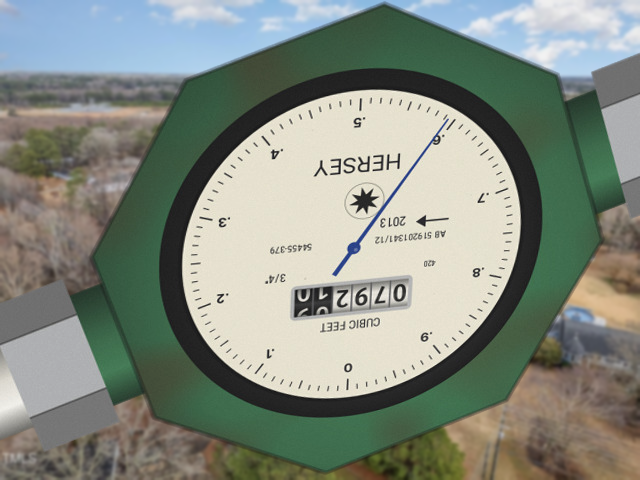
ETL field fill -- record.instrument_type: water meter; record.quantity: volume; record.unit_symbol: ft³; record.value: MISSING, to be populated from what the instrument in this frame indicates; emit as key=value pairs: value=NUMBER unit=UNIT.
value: value=79209.59 unit=ft³
